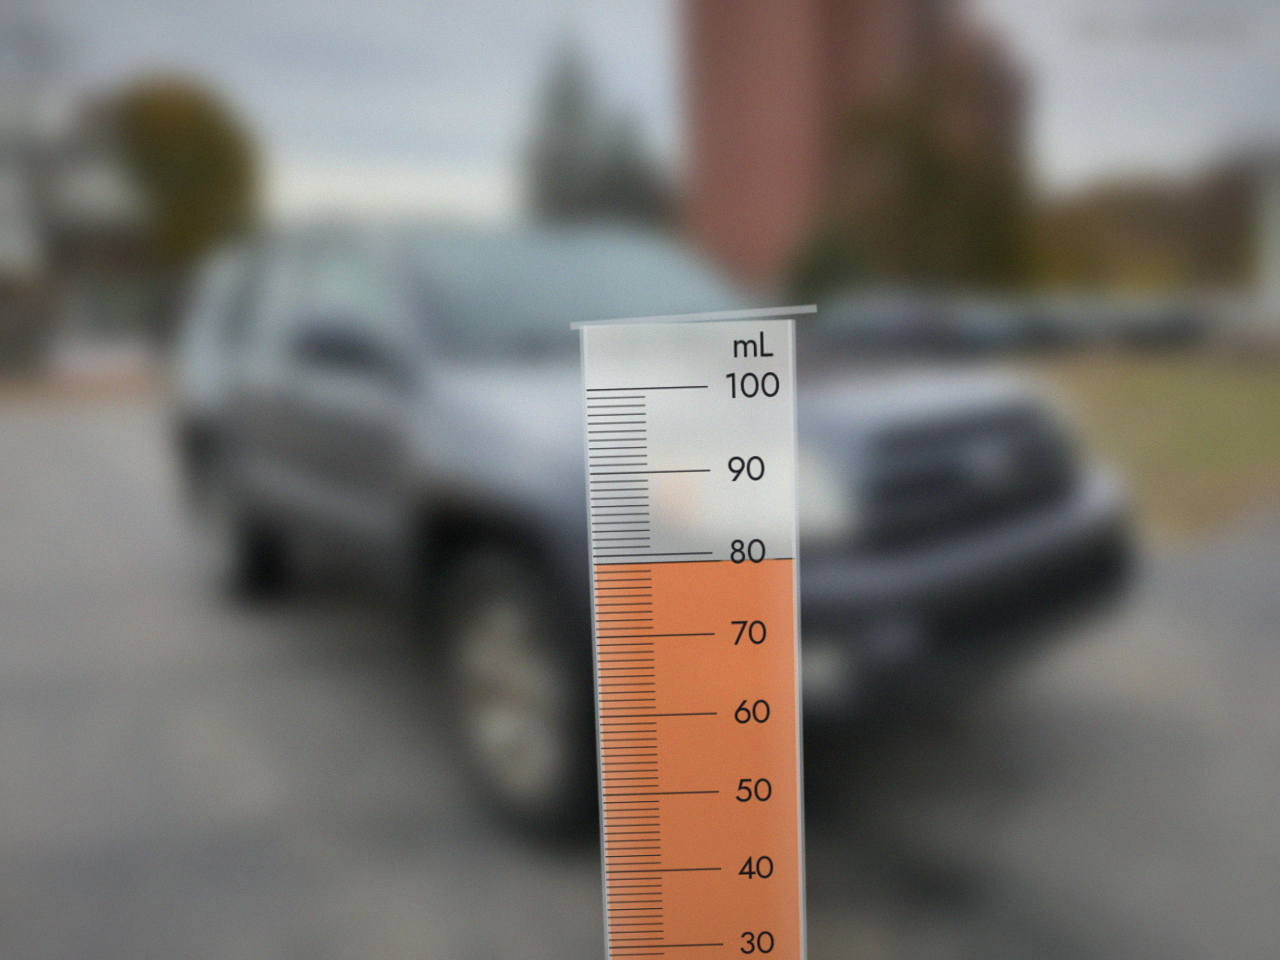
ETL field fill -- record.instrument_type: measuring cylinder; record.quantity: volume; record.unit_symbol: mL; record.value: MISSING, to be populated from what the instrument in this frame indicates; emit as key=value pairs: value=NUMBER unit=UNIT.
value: value=79 unit=mL
